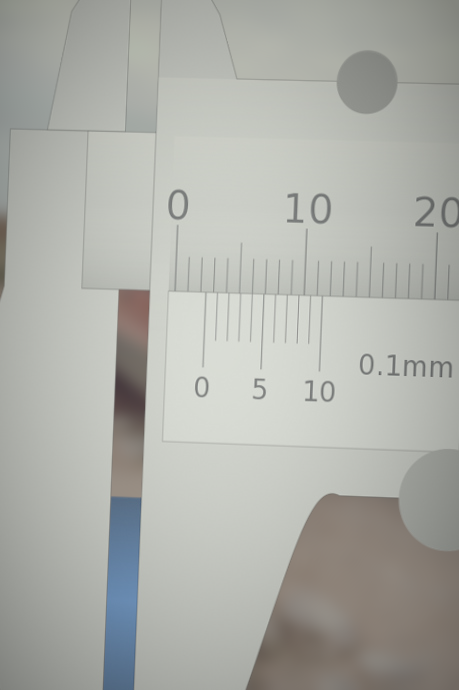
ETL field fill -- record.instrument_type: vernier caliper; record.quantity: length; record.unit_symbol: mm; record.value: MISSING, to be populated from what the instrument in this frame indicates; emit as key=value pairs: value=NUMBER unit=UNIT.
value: value=2.4 unit=mm
